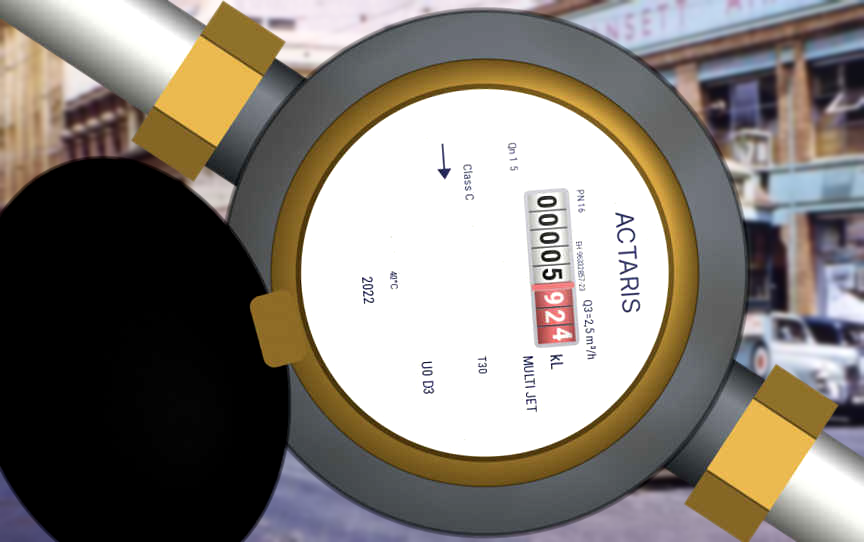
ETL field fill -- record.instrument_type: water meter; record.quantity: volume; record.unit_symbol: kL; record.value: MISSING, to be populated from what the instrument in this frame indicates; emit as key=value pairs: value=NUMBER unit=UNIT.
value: value=5.924 unit=kL
